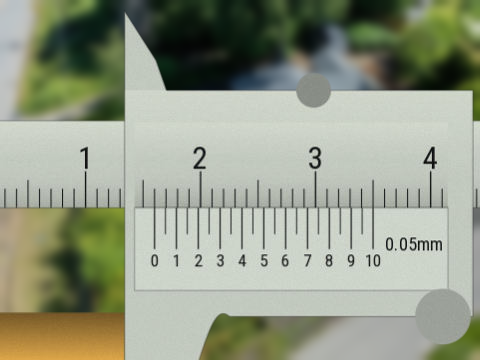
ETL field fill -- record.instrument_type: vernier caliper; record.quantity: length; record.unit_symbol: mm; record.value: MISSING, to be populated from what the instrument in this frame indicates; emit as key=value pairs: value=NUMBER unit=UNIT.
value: value=16.0 unit=mm
